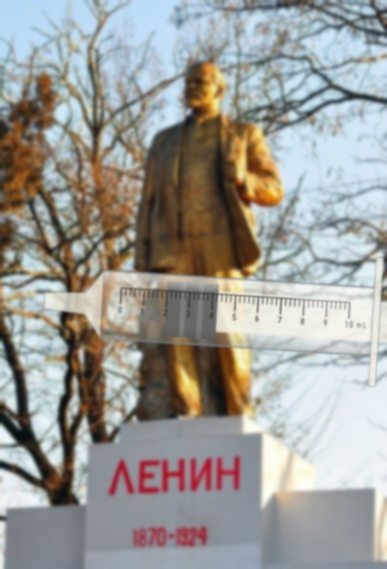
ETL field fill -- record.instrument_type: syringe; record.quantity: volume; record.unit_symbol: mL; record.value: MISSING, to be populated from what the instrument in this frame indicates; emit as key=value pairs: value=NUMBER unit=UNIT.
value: value=2 unit=mL
